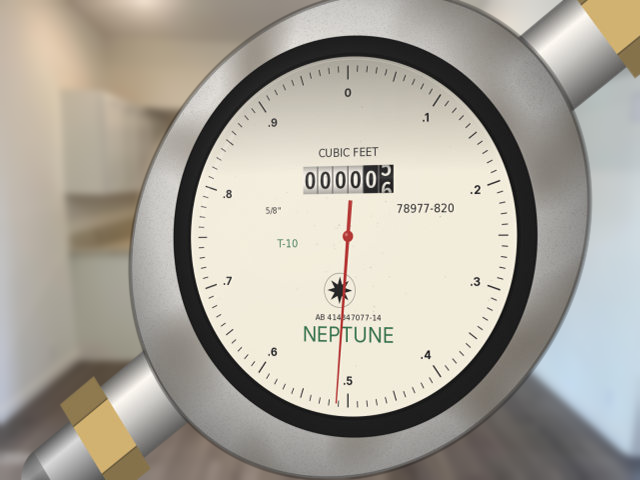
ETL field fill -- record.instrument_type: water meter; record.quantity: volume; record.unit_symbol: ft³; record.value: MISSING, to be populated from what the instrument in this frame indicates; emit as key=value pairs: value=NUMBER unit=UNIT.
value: value=5.51 unit=ft³
